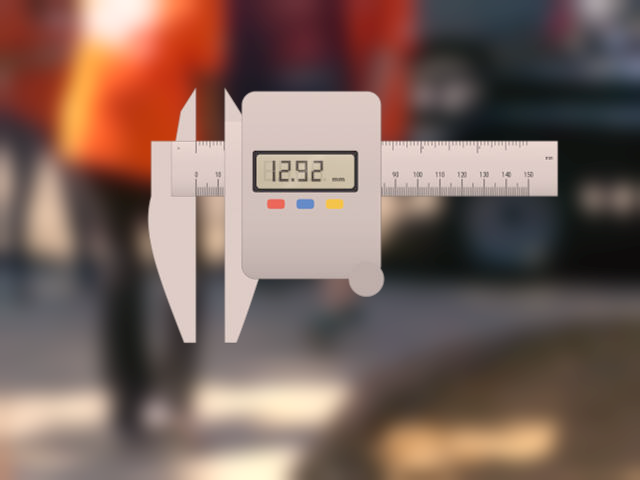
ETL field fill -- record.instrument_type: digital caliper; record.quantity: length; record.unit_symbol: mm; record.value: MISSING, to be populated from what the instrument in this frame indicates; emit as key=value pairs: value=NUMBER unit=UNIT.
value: value=12.92 unit=mm
